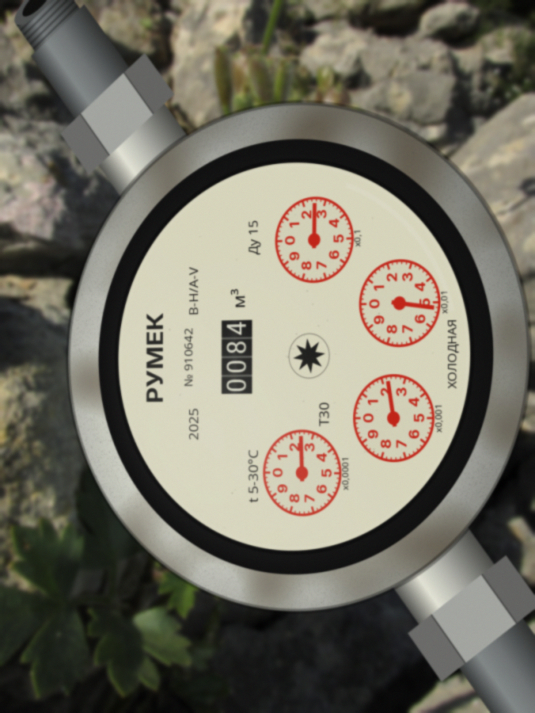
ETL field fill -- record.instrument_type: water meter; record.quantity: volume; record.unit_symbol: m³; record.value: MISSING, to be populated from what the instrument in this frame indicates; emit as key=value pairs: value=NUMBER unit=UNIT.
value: value=84.2522 unit=m³
